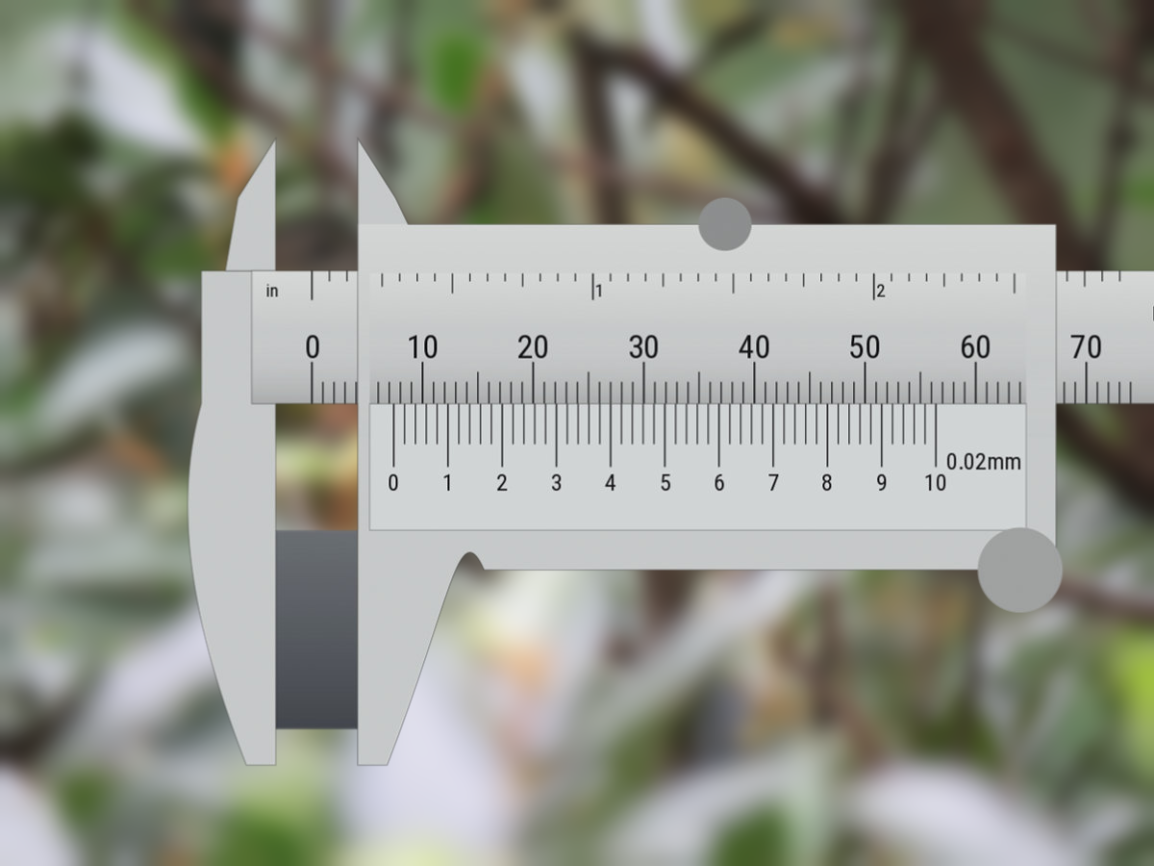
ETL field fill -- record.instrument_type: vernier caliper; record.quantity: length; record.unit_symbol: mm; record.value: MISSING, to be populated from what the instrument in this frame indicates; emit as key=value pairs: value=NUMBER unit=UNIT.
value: value=7.4 unit=mm
